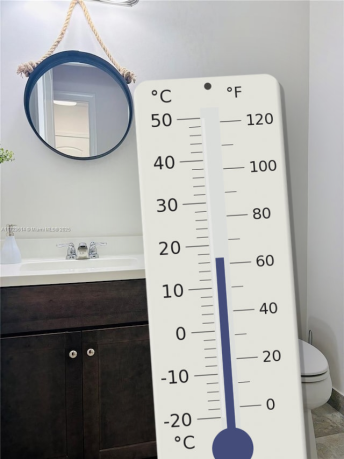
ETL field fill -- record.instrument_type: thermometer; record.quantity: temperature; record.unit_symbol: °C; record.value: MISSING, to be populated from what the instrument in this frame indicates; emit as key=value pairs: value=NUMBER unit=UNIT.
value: value=17 unit=°C
